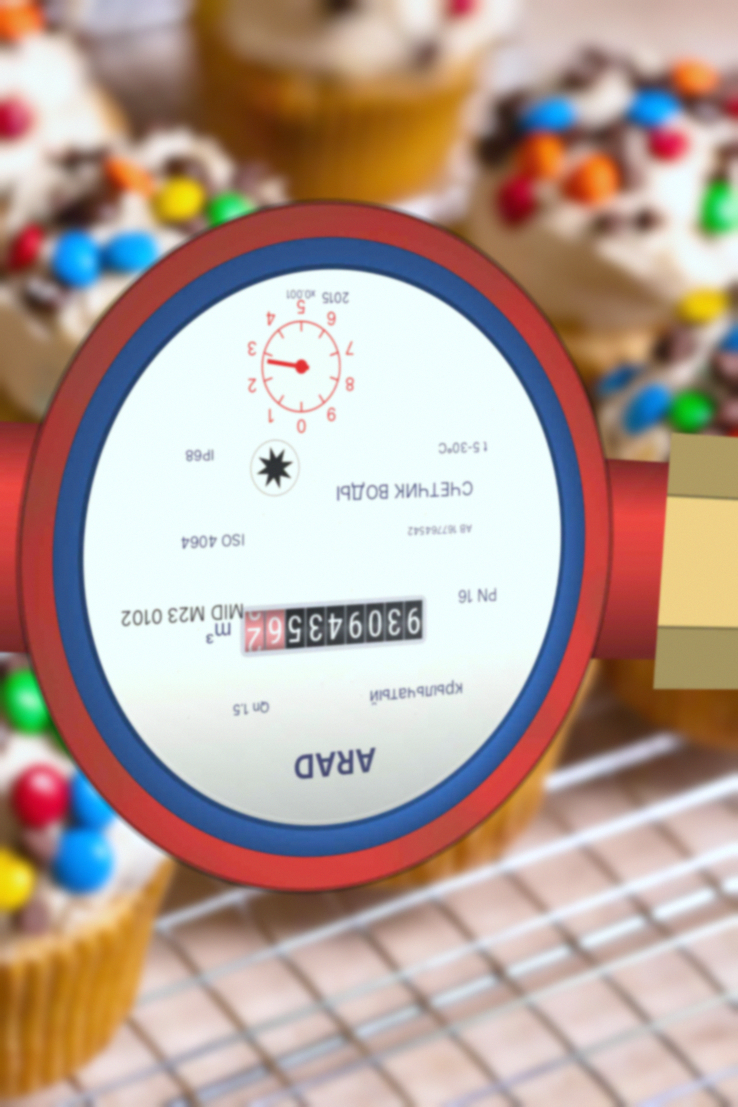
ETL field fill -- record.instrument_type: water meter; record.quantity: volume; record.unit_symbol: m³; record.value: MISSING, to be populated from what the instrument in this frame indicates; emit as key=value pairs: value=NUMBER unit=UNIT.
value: value=9309435.622 unit=m³
